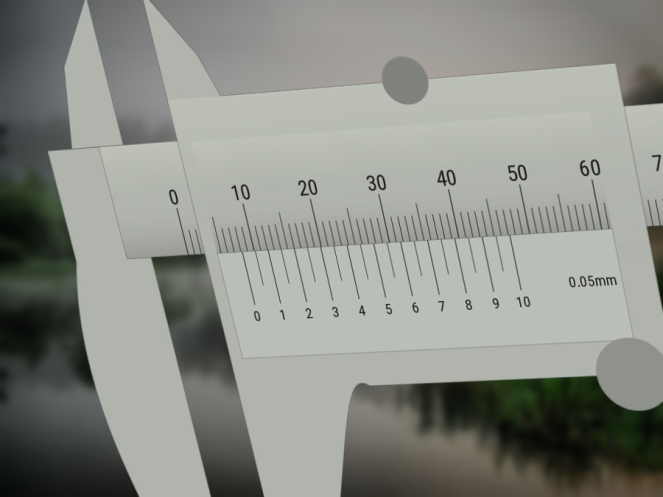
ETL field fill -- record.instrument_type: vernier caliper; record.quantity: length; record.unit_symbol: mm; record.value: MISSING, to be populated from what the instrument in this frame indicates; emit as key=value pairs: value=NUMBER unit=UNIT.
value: value=8.2 unit=mm
